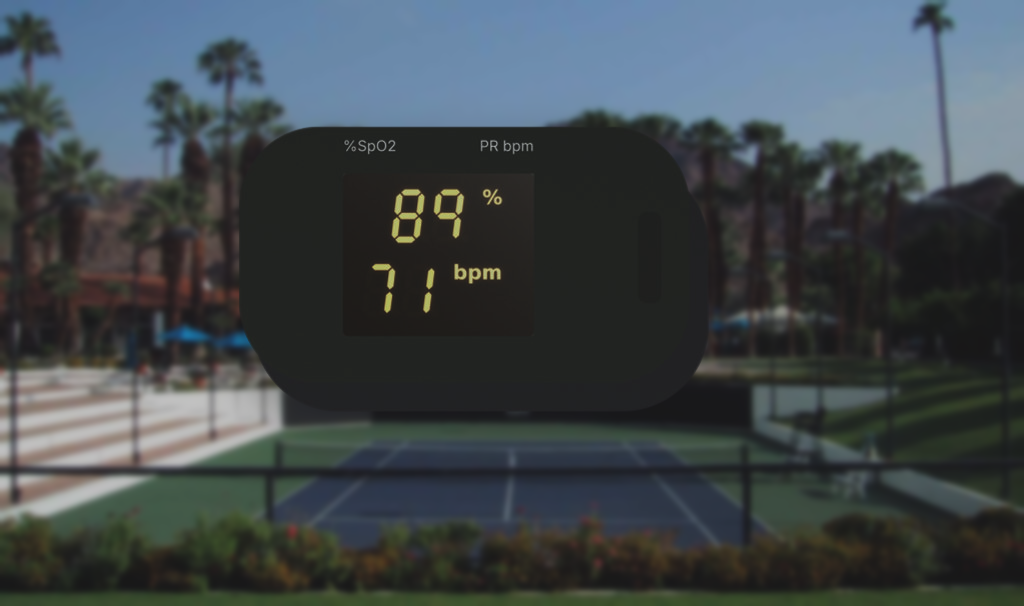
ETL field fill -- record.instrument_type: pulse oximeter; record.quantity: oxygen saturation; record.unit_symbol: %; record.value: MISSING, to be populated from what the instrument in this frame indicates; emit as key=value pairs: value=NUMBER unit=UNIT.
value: value=89 unit=%
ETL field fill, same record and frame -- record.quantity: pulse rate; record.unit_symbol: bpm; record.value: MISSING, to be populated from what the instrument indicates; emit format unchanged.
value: value=71 unit=bpm
